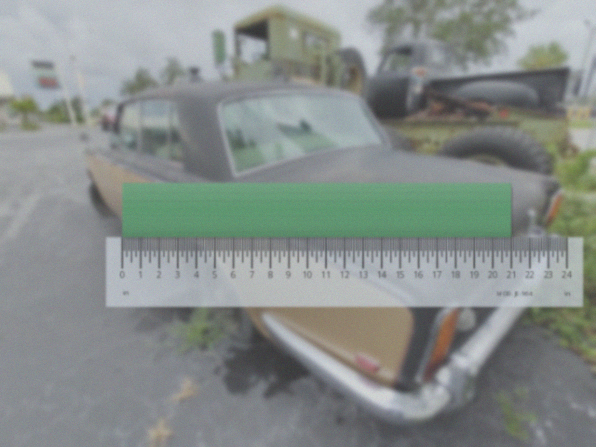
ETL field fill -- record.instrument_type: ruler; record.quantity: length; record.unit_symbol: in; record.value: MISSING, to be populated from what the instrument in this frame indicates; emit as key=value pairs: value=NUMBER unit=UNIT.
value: value=21 unit=in
